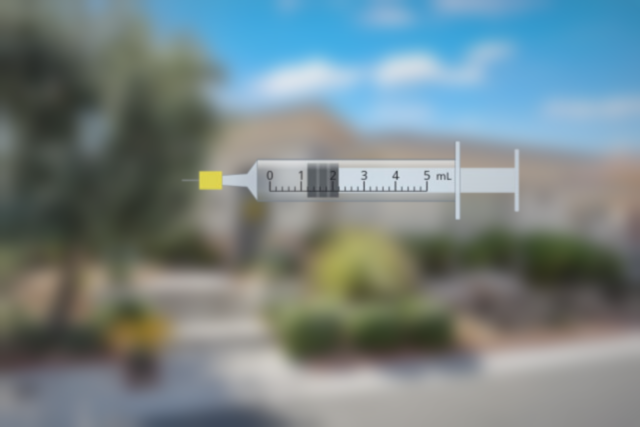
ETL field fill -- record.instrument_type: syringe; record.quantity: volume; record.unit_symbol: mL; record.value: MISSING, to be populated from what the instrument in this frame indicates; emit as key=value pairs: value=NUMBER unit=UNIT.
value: value=1.2 unit=mL
